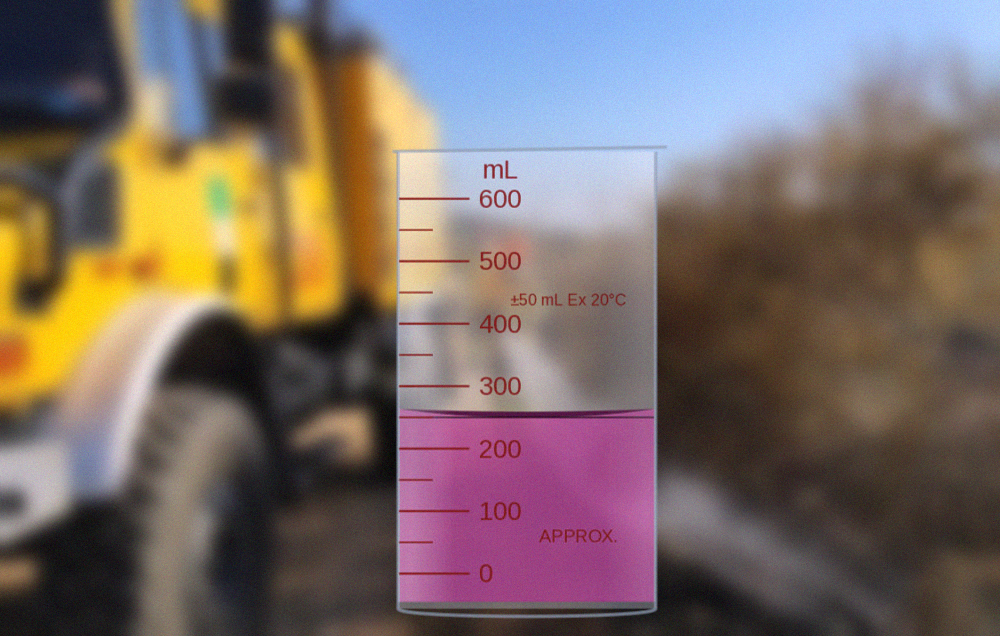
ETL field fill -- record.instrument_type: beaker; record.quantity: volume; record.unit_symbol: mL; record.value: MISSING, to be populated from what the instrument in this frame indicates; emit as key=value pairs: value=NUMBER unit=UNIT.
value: value=250 unit=mL
